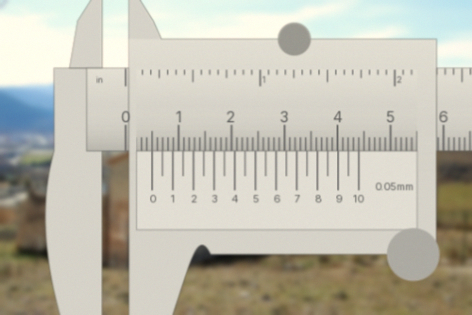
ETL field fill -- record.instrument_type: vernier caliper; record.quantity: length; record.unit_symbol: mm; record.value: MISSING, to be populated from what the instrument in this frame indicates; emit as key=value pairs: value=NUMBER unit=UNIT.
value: value=5.0 unit=mm
